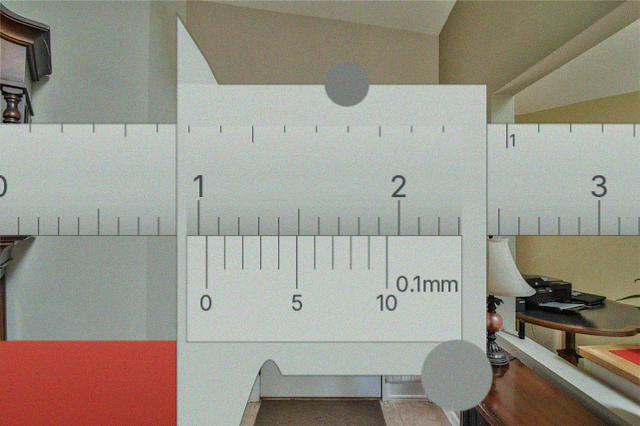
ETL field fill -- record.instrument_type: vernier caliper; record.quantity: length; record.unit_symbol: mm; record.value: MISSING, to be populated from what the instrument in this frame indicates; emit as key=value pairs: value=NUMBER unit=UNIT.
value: value=10.4 unit=mm
